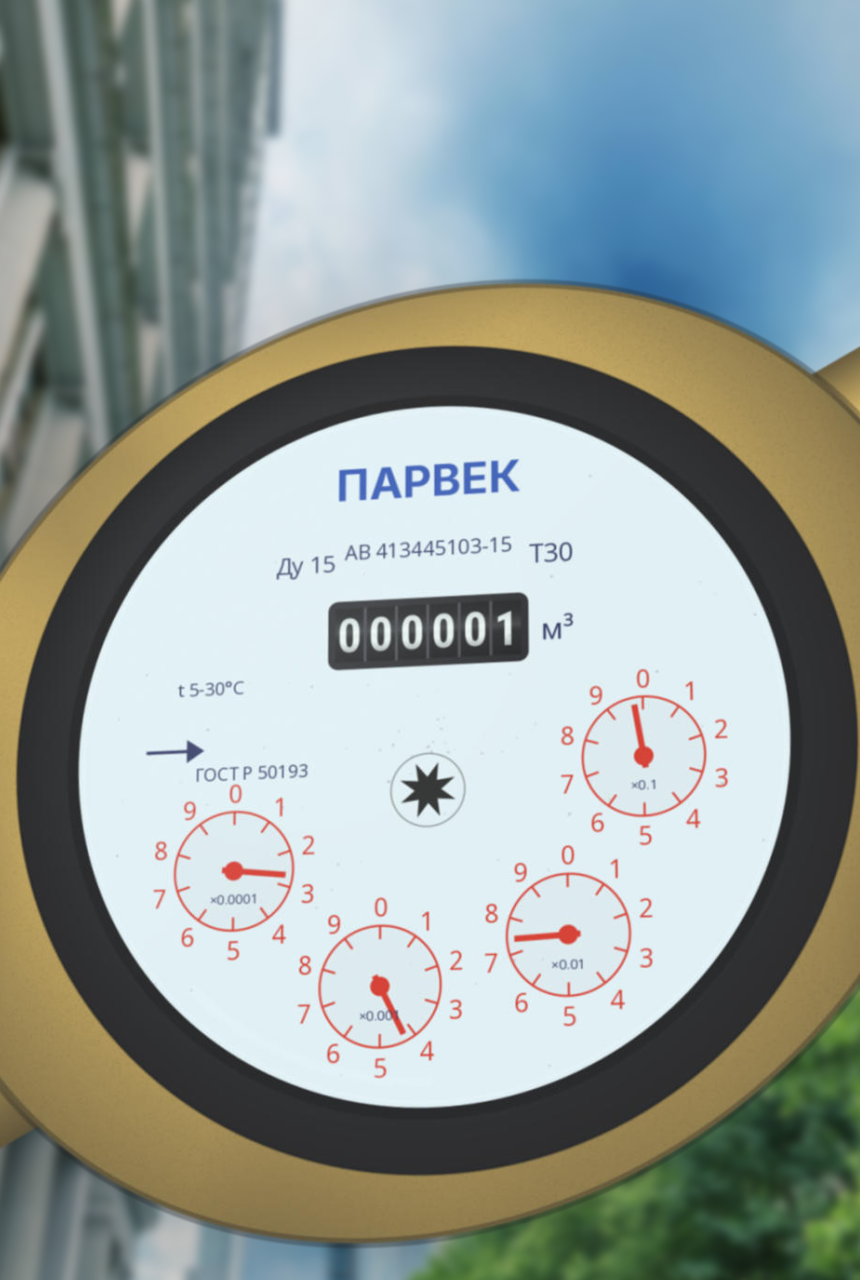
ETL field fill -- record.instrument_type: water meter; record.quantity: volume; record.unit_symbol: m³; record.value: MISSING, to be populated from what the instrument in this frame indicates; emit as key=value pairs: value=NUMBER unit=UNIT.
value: value=0.9742 unit=m³
